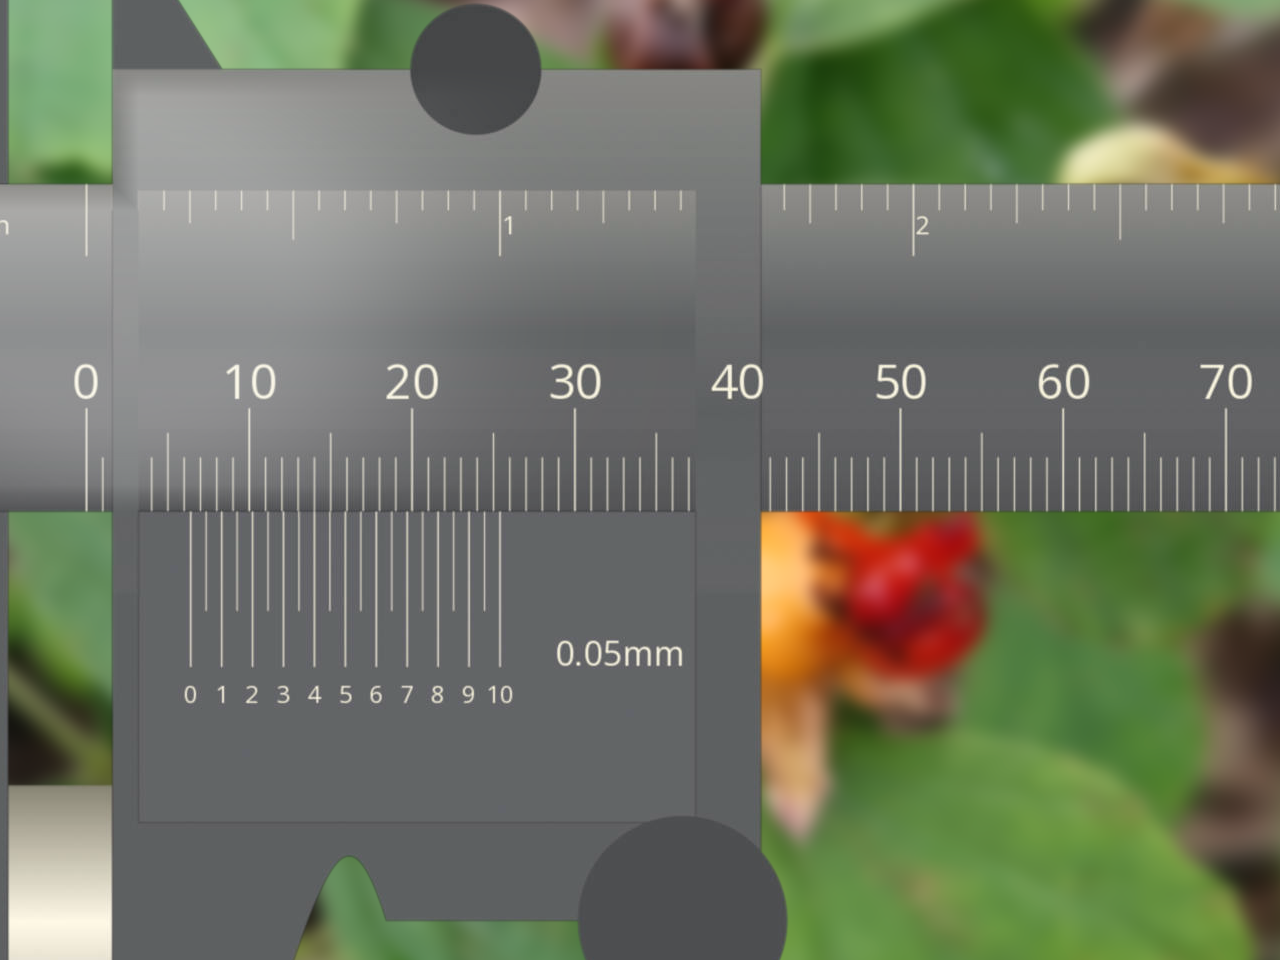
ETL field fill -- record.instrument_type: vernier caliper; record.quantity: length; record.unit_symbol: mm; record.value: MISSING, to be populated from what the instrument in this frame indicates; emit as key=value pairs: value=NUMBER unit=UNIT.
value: value=6.4 unit=mm
